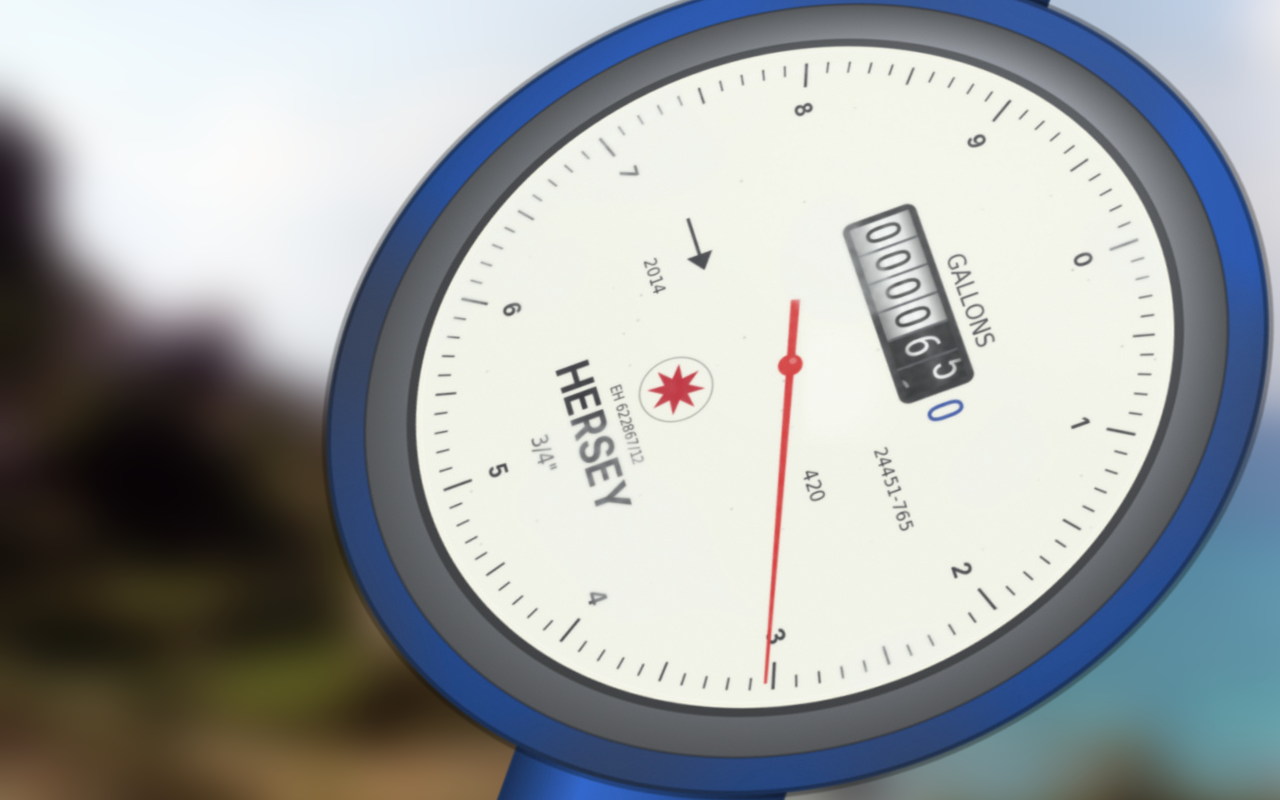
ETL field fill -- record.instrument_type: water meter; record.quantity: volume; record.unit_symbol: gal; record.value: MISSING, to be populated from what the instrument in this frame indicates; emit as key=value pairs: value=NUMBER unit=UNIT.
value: value=653.0 unit=gal
